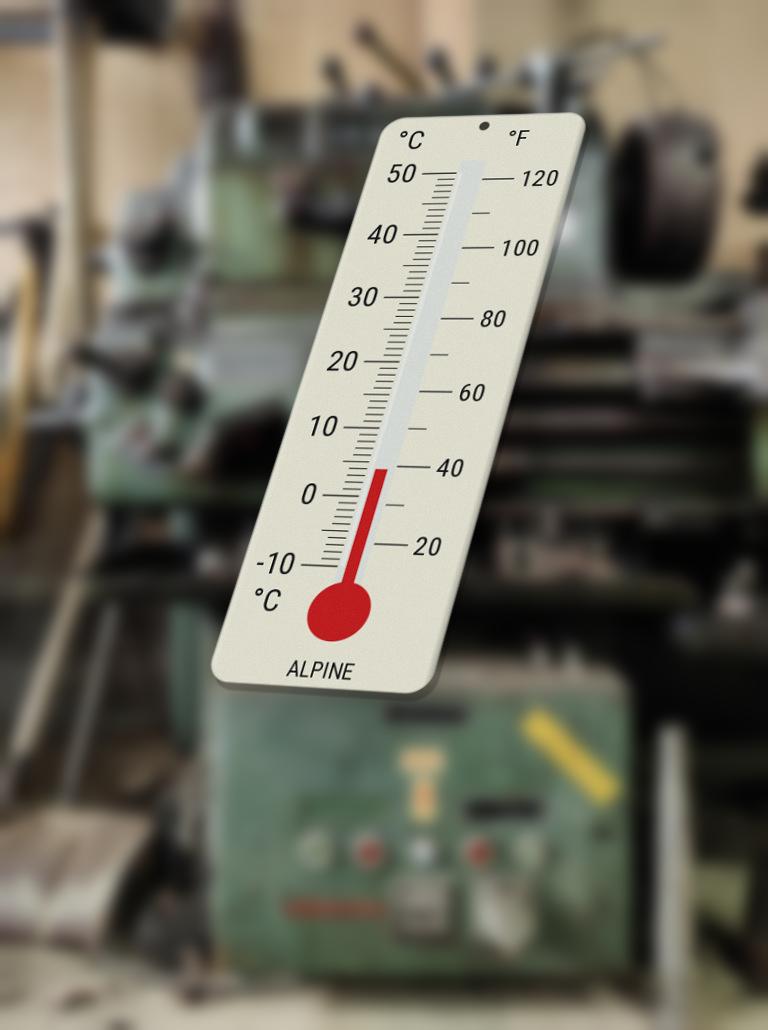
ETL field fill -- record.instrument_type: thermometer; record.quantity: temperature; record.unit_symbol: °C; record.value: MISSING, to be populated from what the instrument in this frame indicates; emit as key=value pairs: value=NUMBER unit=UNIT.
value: value=4 unit=°C
